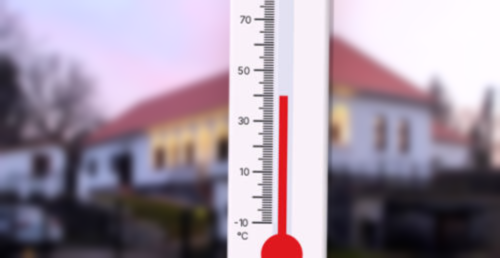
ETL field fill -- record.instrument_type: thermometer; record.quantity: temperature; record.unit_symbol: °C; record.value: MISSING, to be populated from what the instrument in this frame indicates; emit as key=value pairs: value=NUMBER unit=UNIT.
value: value=40 unit=°C
